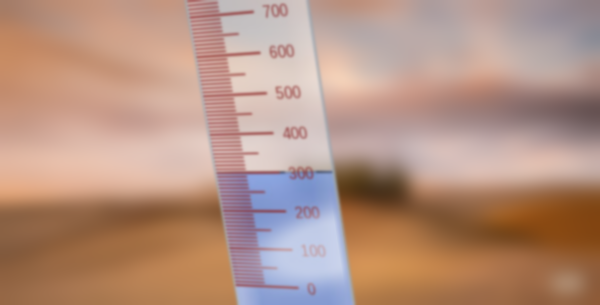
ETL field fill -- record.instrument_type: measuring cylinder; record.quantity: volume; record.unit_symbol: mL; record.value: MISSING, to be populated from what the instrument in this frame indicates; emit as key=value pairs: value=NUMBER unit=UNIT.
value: value=300 unit=mL
